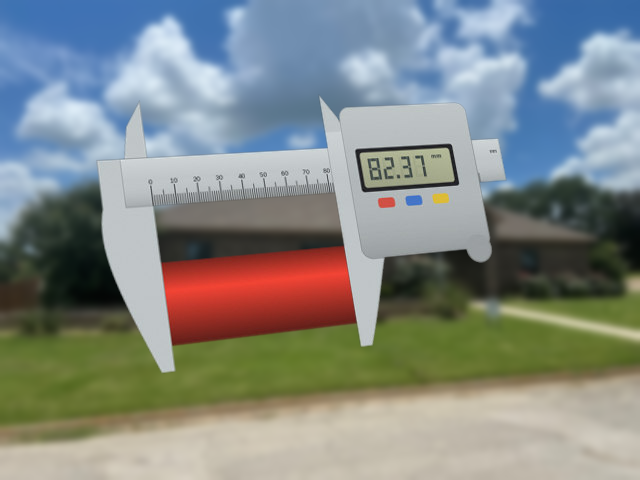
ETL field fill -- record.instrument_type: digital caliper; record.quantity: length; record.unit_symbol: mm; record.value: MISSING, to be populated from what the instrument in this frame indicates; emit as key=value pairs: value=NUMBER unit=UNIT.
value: value=82.37 unit=mm
